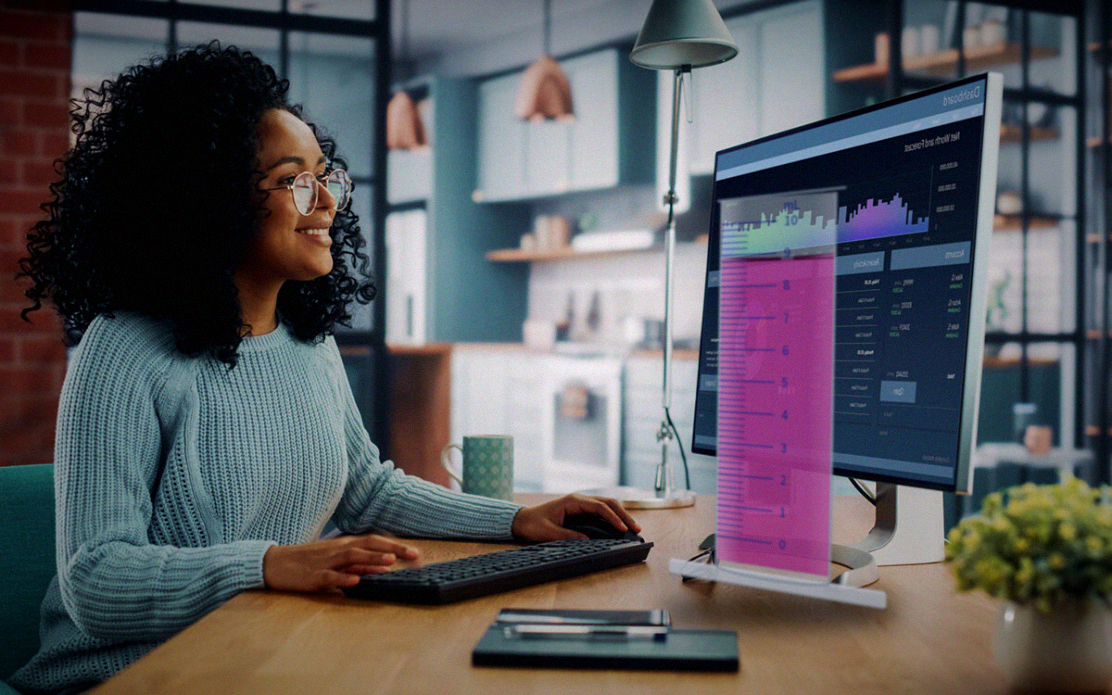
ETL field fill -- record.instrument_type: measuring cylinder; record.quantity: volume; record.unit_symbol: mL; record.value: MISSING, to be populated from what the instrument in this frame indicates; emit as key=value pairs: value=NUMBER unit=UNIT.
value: value=8.8 unit=mL
